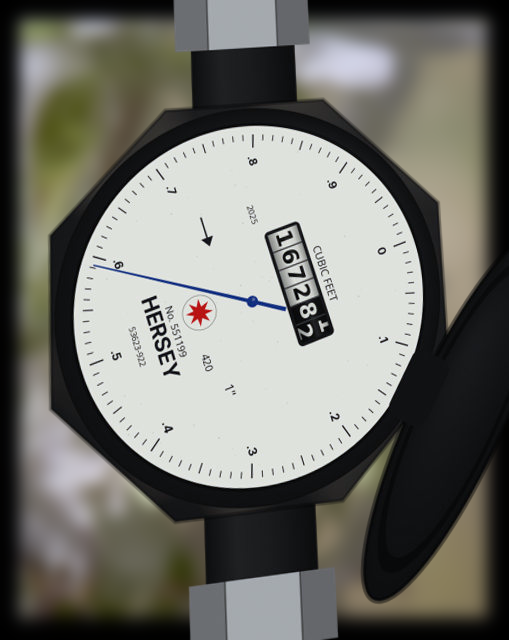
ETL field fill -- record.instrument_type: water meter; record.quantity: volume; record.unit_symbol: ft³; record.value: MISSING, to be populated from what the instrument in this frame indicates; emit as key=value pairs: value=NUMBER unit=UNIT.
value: value=167281.59 unit=ft³
